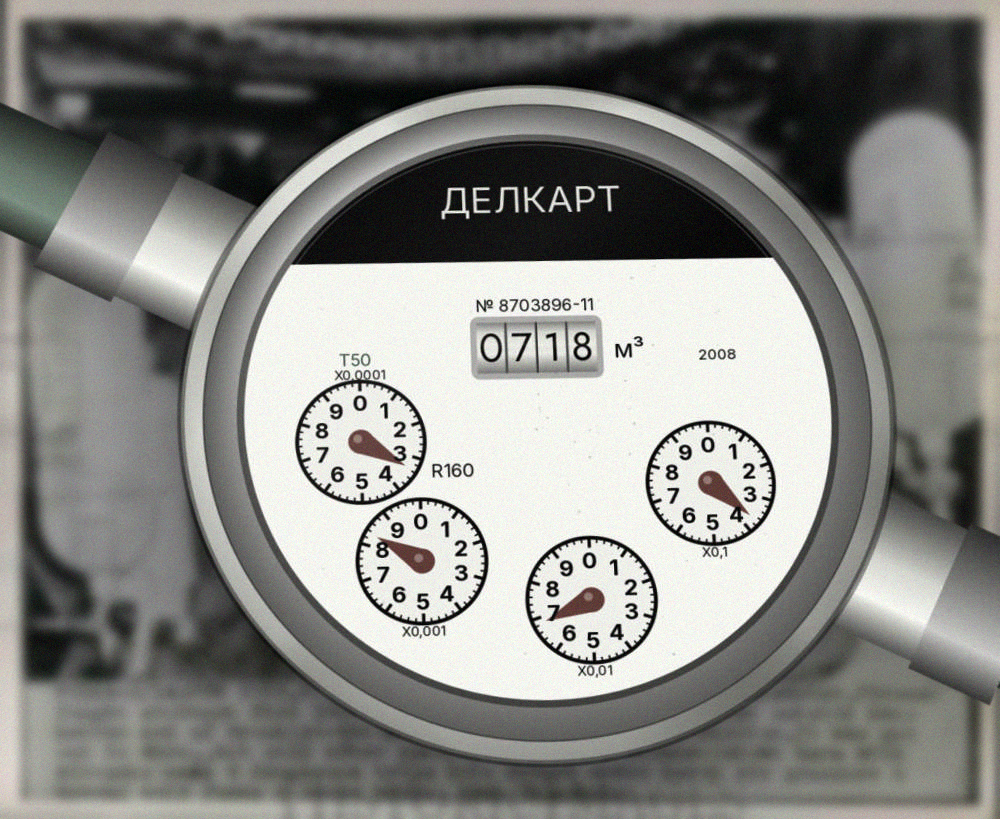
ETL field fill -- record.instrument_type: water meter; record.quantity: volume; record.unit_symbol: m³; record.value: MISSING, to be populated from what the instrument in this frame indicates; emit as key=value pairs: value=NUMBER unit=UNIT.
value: value=718.3683 unit=m³
